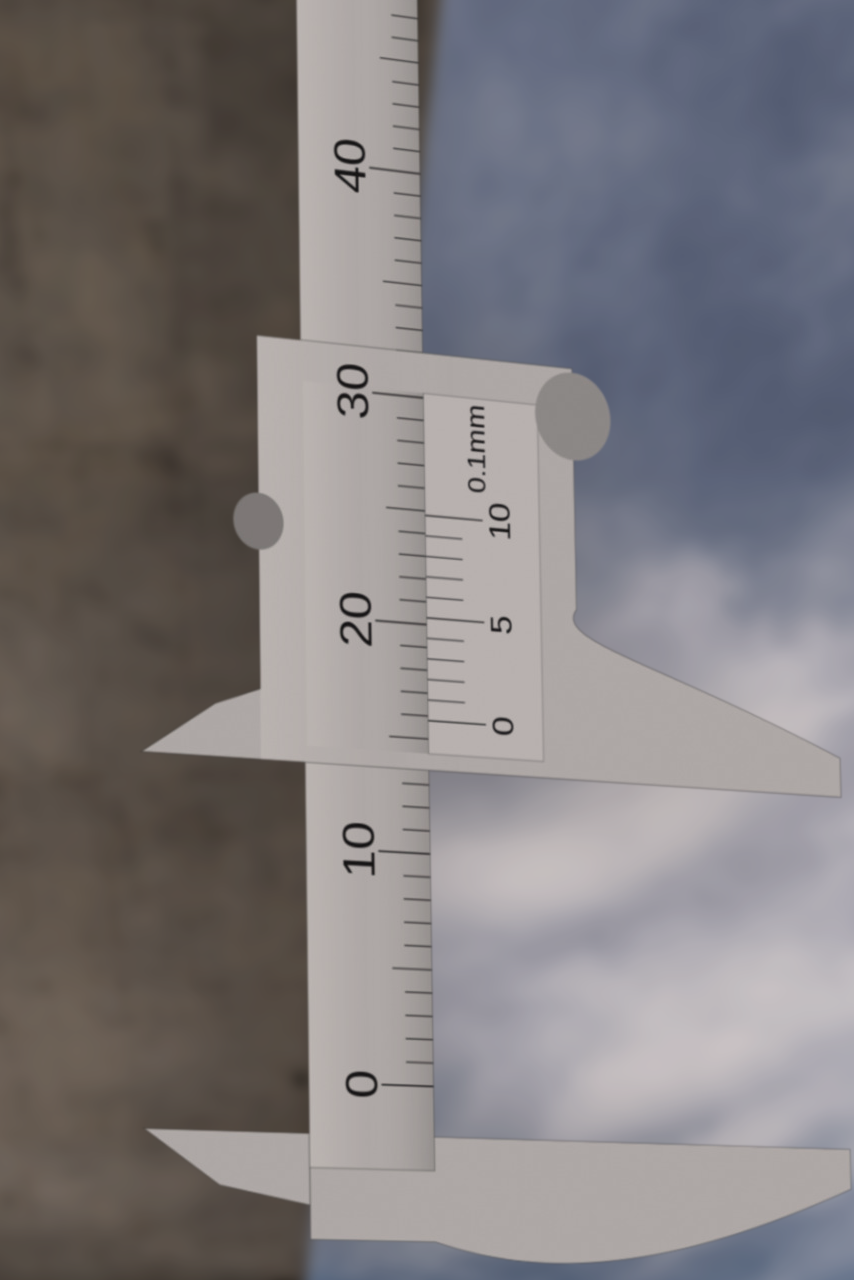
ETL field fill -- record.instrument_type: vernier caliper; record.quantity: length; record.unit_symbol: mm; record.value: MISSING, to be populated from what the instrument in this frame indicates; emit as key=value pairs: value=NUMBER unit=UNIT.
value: value=15.8 unit=mm
